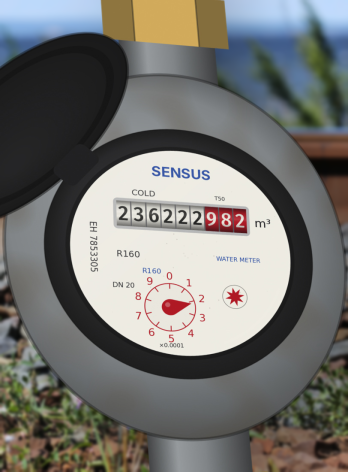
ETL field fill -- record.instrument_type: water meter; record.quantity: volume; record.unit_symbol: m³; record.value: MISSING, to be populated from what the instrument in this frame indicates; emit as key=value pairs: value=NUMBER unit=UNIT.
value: value=236222.9822 unit=m³
